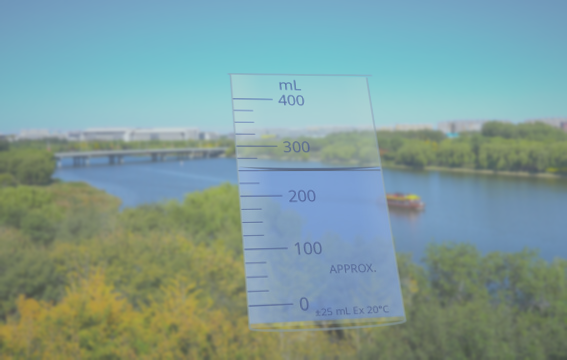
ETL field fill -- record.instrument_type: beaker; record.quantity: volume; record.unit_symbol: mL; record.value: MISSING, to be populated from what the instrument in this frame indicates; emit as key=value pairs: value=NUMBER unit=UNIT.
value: value=250 unit=mL
